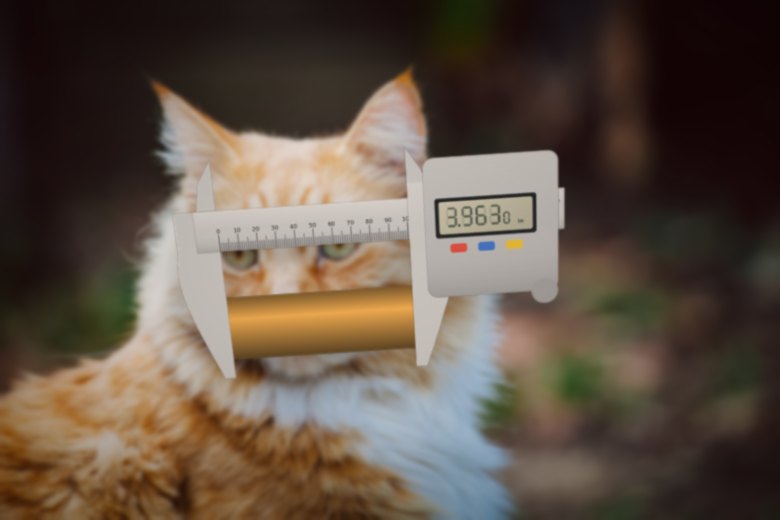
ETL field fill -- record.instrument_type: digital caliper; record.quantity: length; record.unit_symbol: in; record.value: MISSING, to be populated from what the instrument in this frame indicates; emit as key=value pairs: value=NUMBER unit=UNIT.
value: value=3.9630 unit=in
